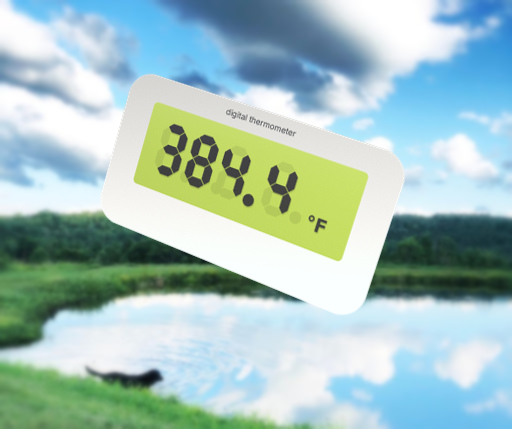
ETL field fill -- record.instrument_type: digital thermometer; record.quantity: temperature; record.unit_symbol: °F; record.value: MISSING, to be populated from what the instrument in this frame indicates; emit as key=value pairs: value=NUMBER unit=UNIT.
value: value=384.4 unit=°F
